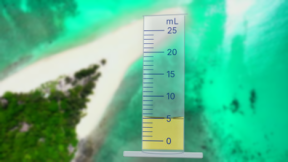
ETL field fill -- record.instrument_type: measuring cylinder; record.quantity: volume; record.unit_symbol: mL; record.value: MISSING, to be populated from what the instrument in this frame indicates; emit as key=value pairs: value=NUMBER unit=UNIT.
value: value=5 unit=mL
